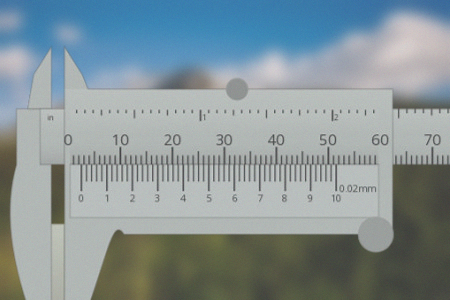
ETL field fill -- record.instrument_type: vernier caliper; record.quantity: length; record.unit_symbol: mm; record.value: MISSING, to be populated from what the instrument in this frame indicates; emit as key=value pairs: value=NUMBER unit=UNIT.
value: value=2.5 unit=mm
